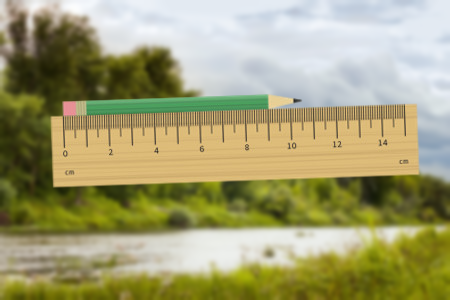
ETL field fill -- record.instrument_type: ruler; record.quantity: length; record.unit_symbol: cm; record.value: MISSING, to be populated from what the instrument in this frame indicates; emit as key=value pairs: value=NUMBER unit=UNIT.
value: value=10.5 unit=cm
